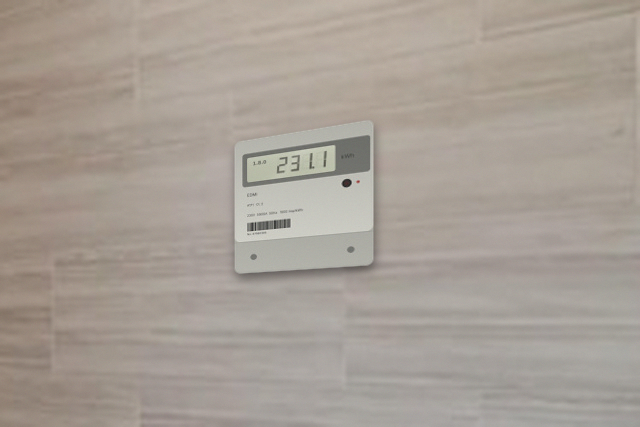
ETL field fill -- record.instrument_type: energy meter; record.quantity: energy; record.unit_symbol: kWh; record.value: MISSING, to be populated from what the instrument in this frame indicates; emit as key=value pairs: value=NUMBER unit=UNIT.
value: value=231.1 unit=kWh
